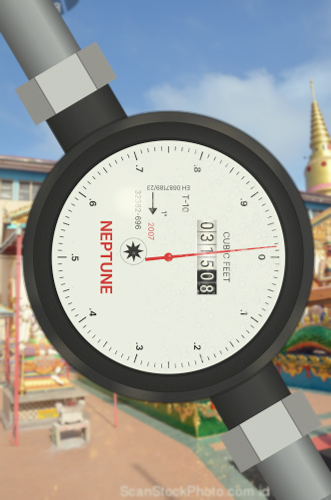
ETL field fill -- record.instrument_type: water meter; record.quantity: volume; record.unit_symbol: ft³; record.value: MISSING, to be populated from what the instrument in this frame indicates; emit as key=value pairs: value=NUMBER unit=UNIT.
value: value=31507.98 unit=ft³
